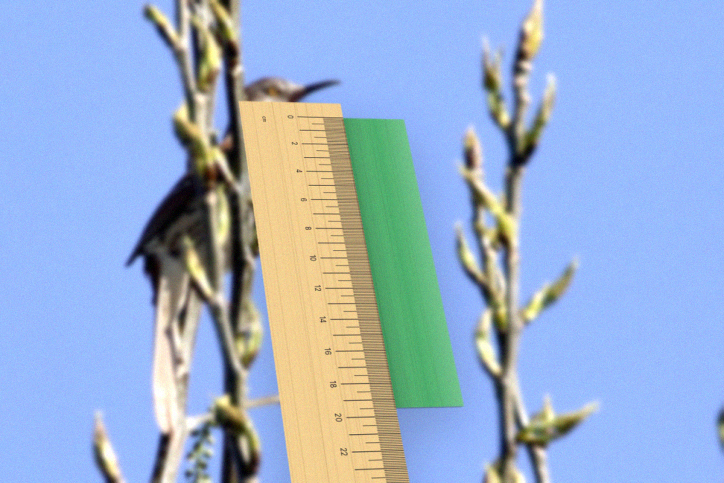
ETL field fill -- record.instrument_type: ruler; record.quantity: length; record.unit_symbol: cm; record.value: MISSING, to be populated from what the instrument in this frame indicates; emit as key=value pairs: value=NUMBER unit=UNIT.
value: value=19.5 unit=cm
